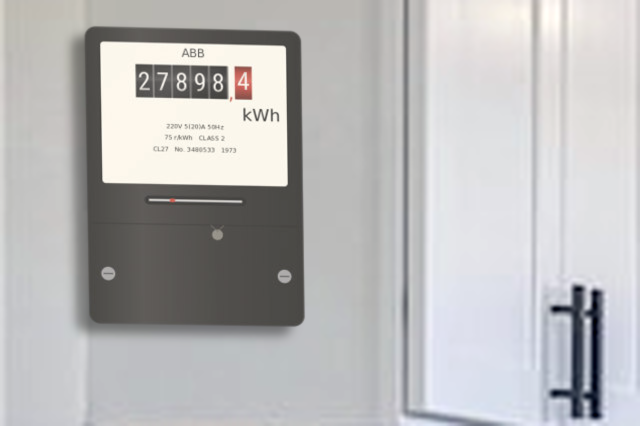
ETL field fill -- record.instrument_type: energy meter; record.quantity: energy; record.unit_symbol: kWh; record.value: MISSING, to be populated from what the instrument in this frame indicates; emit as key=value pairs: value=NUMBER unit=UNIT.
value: value=27898.4 unit=kWh
